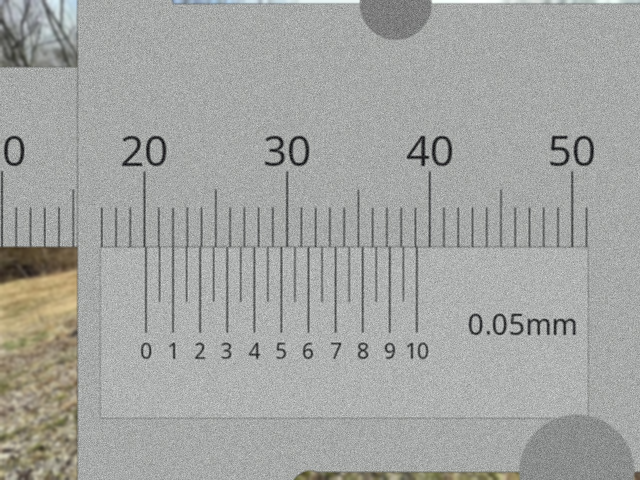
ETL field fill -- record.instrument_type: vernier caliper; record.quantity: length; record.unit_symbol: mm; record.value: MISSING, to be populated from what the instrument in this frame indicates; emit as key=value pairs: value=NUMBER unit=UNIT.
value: value=20.1 unit=mm
